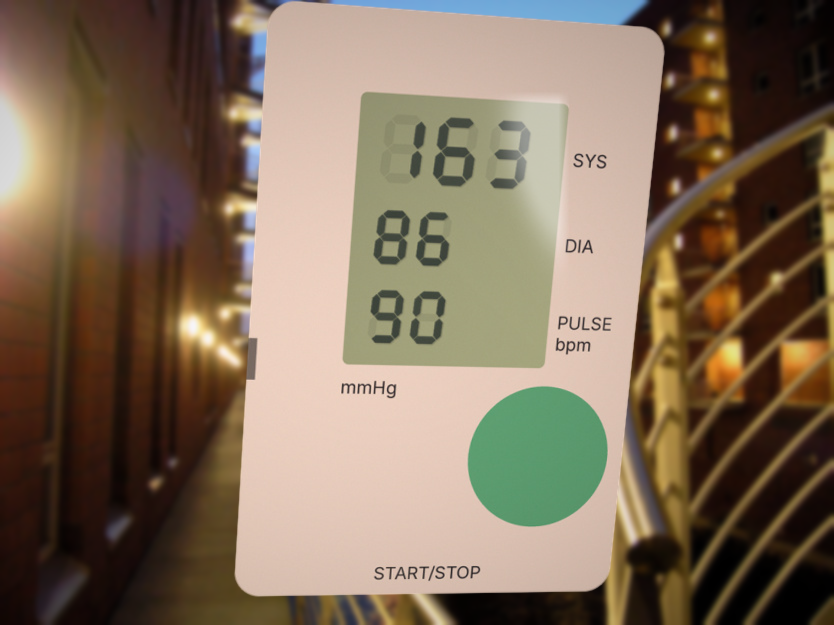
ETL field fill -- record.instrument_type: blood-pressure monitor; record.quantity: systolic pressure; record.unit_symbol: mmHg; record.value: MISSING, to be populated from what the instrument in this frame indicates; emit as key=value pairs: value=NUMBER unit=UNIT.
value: value=163 unit=mmHg
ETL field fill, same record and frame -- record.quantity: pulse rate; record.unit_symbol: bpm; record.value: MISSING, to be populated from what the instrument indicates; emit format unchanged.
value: value=90 unit=bpm
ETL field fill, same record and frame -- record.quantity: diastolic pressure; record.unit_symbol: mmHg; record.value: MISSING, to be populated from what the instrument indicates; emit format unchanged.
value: value=86 unit=mmHg
